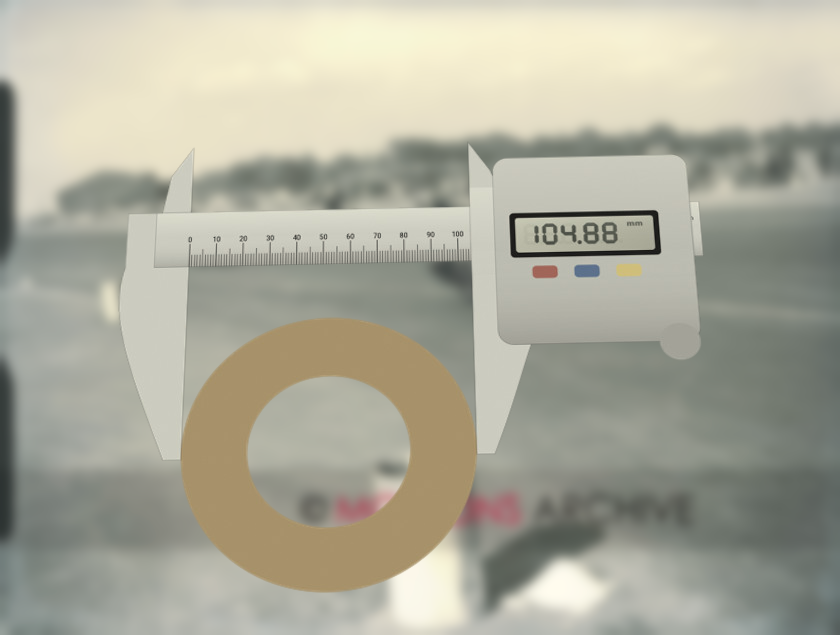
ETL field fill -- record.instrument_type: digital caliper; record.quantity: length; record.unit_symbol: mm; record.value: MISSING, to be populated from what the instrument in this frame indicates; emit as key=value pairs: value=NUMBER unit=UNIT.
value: value=104.88 unit=mm
